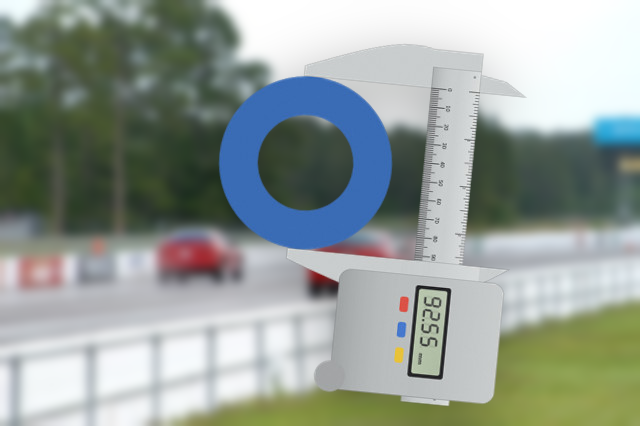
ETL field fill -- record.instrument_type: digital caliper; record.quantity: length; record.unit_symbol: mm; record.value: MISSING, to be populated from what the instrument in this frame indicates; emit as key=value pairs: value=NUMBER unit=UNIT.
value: value=92.55 unit=mm
